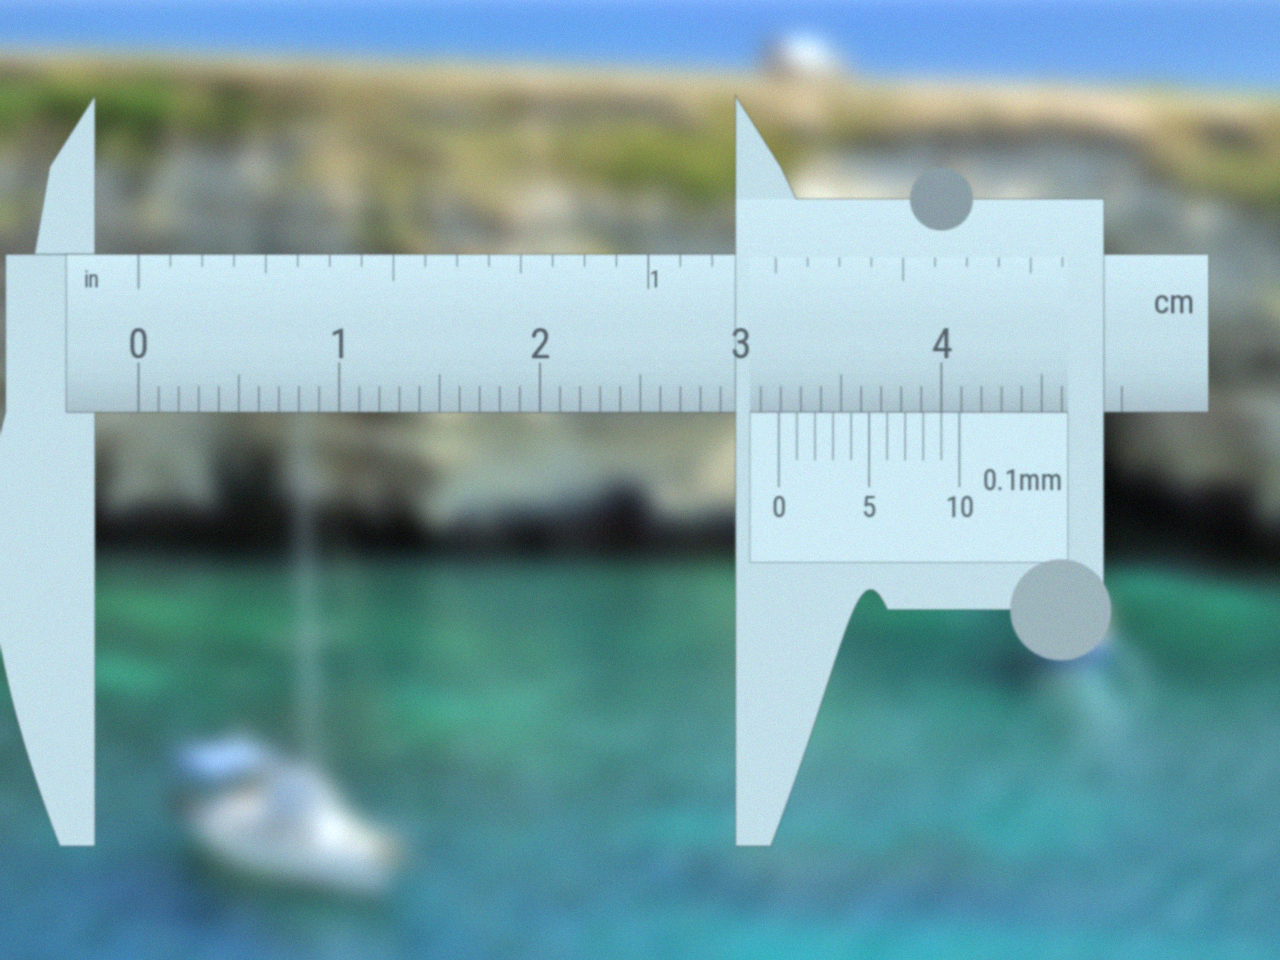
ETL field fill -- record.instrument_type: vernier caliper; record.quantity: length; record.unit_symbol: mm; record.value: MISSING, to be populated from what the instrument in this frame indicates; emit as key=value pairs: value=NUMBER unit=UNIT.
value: value=31.9 unit=mm
